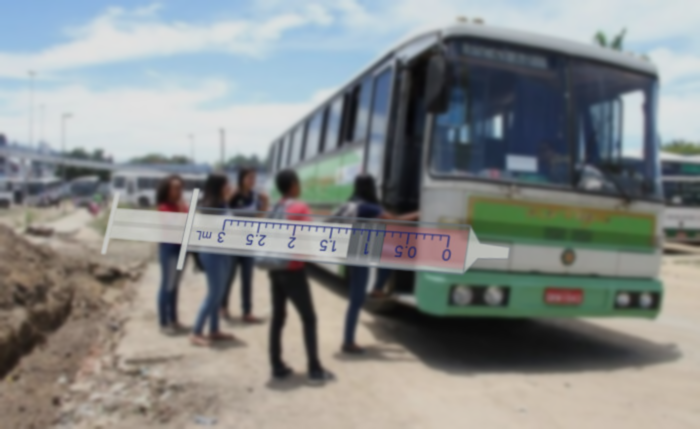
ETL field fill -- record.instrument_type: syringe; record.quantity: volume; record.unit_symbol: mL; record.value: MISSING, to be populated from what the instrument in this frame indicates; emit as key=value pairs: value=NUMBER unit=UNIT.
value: value=0.8 unit=mL
